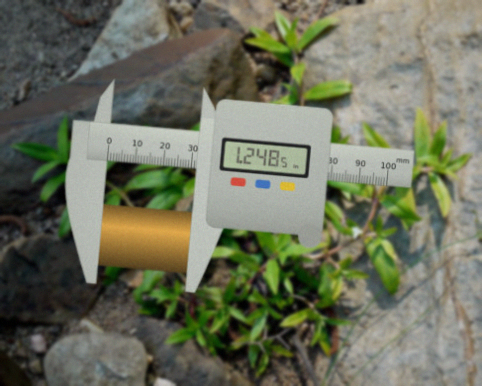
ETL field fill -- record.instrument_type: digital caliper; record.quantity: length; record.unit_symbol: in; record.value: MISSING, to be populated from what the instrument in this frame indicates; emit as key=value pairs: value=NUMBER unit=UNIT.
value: value=1.2485 unit=in
